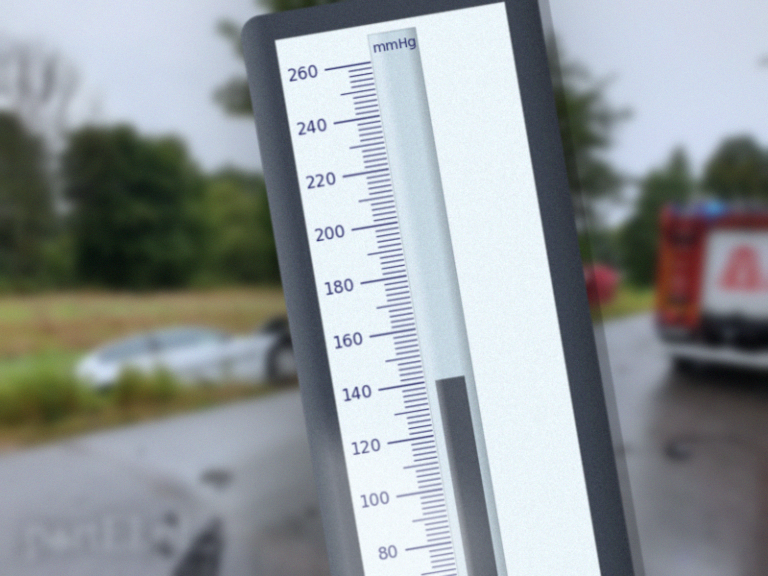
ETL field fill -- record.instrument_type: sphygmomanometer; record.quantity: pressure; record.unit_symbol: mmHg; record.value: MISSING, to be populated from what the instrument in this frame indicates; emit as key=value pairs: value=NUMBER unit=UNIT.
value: value=140 unit=mmHg
